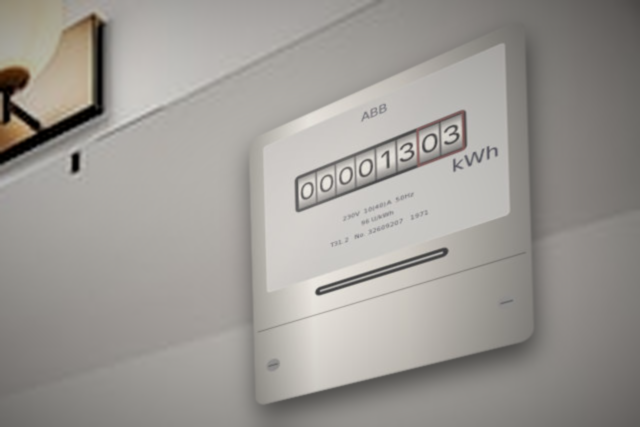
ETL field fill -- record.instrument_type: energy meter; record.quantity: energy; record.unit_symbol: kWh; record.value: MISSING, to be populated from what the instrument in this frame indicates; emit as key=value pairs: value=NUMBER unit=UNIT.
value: value=13.03 unit=kWh
